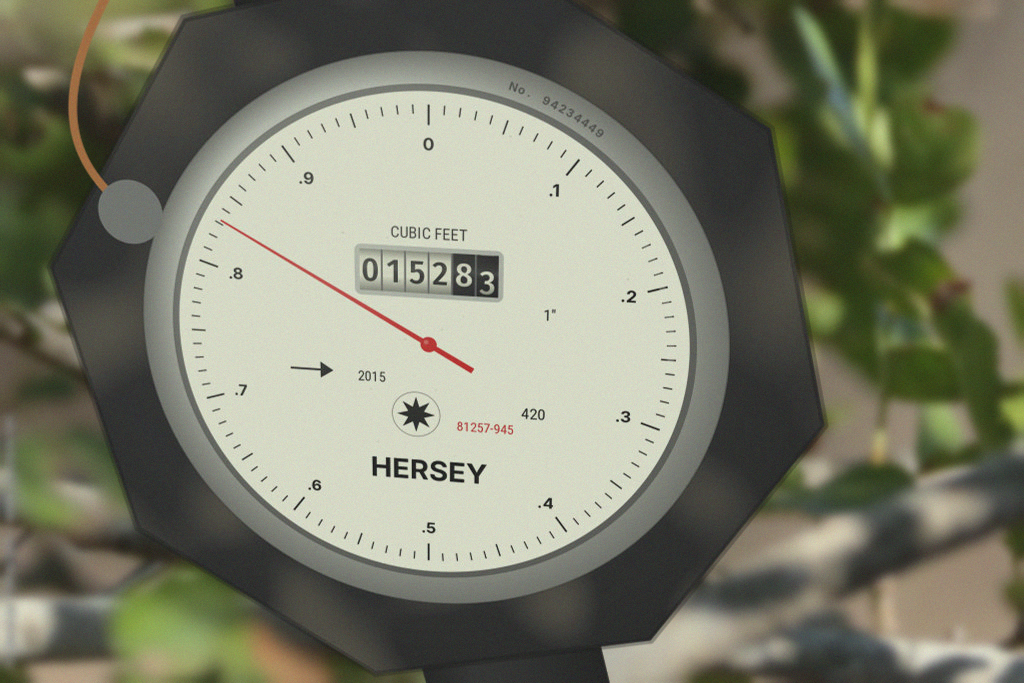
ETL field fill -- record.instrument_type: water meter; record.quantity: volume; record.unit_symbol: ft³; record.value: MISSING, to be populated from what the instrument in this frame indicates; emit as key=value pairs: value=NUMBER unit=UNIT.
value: value=15282.83 unit=ft³
